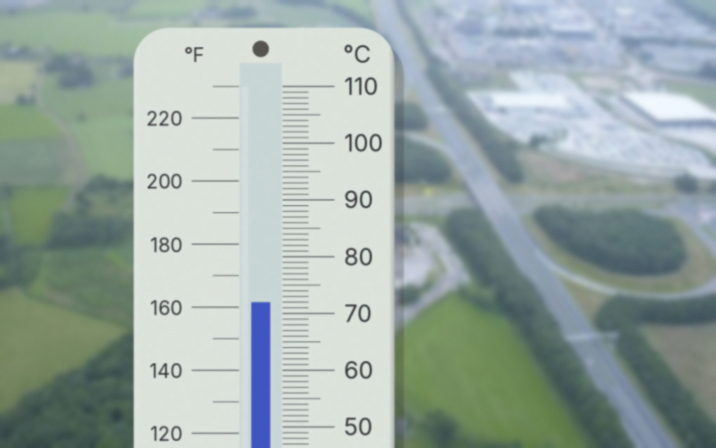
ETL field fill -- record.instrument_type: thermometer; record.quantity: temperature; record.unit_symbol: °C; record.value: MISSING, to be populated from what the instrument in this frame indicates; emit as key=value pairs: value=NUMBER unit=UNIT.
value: value=72 unit=°C
